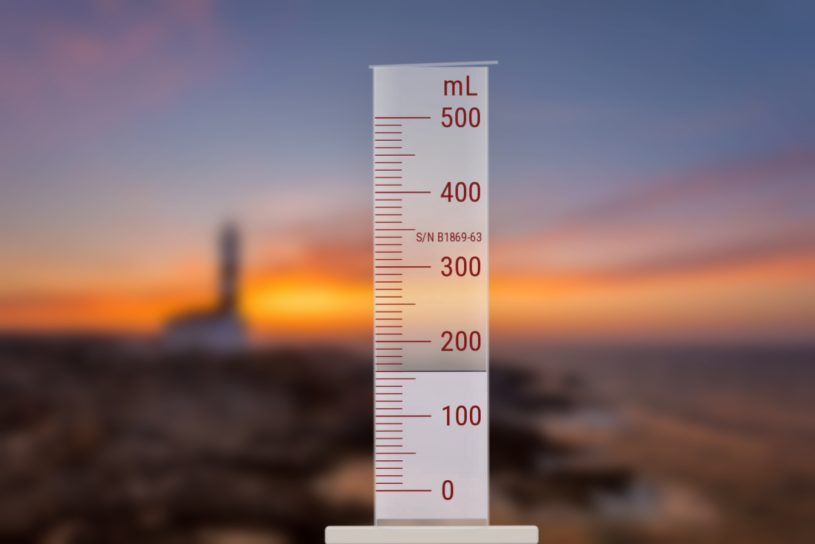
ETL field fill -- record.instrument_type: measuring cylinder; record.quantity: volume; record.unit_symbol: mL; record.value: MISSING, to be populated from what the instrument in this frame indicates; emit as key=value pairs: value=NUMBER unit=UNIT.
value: value=160 unit=mL
